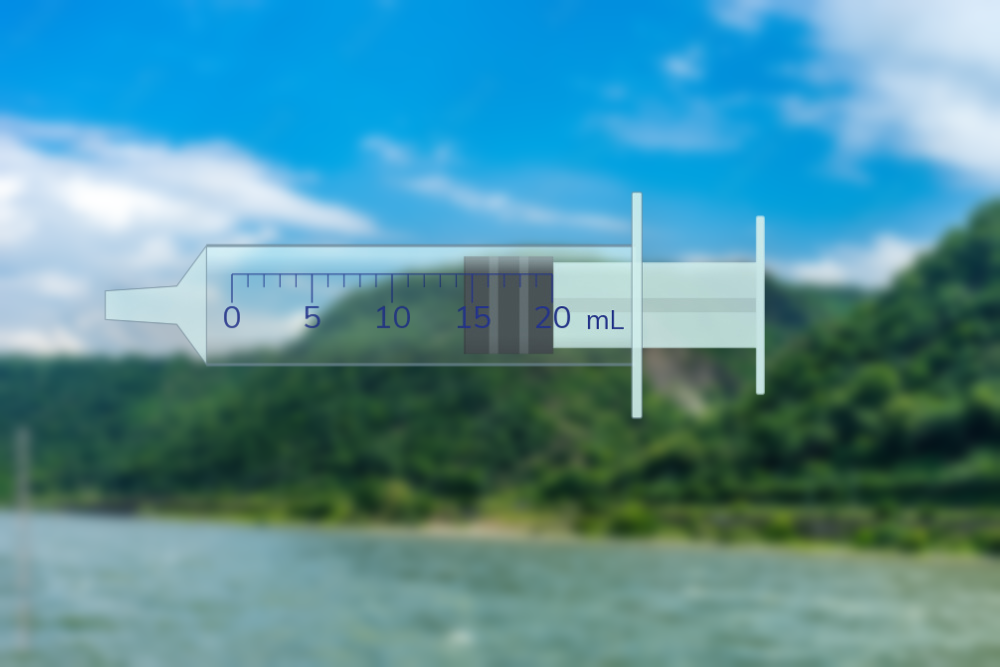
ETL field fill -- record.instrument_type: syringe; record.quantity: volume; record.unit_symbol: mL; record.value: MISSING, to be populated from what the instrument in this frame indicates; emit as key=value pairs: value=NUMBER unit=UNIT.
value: value=14.5 unit=mL
